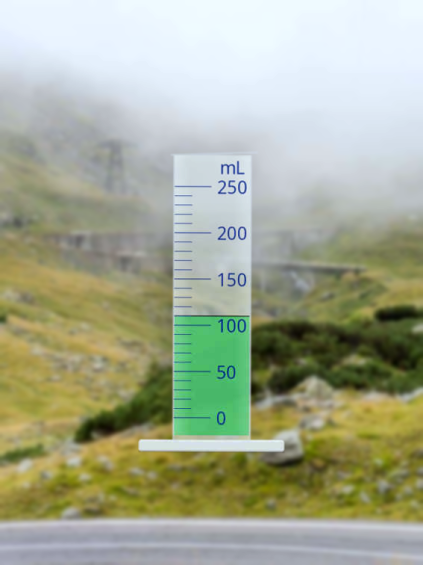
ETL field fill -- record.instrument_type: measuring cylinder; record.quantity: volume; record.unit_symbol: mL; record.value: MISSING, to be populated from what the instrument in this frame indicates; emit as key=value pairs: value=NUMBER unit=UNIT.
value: value=110 unit=mL
